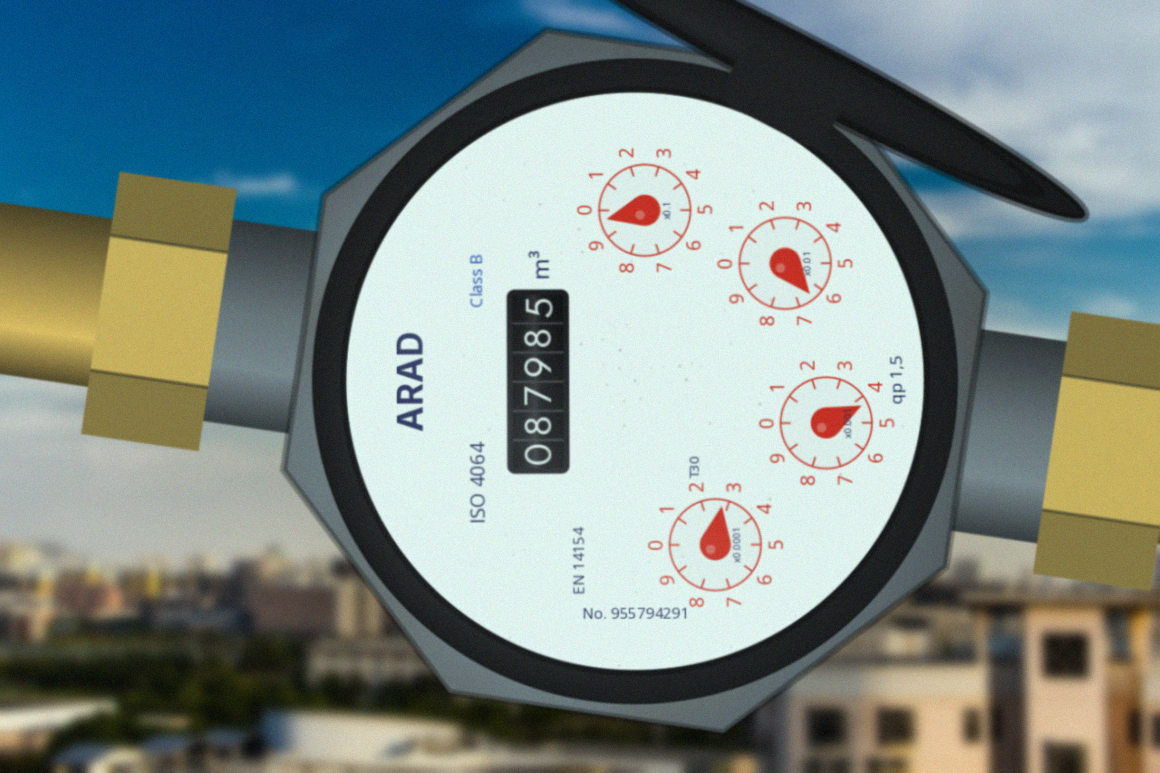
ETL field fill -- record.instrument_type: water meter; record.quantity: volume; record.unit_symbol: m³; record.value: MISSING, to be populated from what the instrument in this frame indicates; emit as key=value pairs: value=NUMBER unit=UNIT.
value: value=87984.9642 unit=m³
